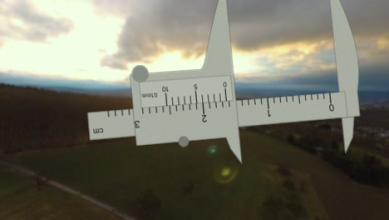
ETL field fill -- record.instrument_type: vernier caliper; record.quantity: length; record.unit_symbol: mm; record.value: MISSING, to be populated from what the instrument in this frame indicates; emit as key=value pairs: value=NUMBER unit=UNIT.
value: value=16.4 unit=mm
